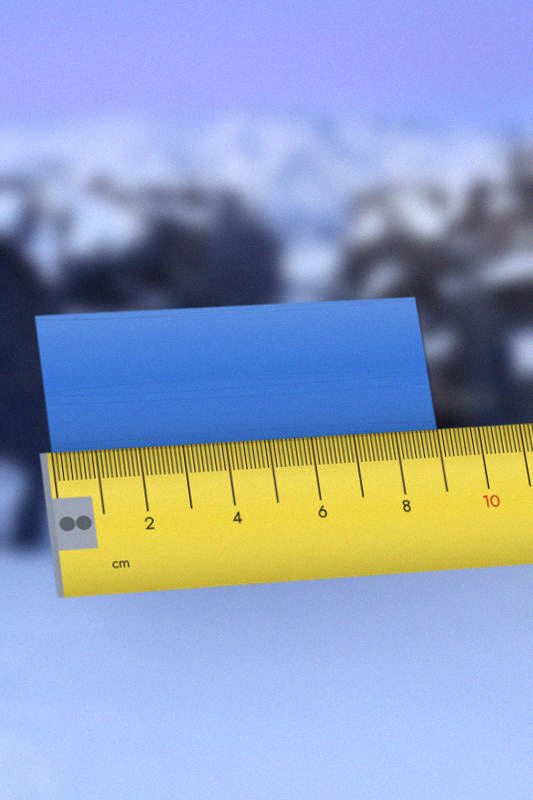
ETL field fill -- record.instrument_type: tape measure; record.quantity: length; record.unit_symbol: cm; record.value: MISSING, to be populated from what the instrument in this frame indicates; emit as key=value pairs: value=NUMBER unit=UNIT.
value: value=9 unit=cm
